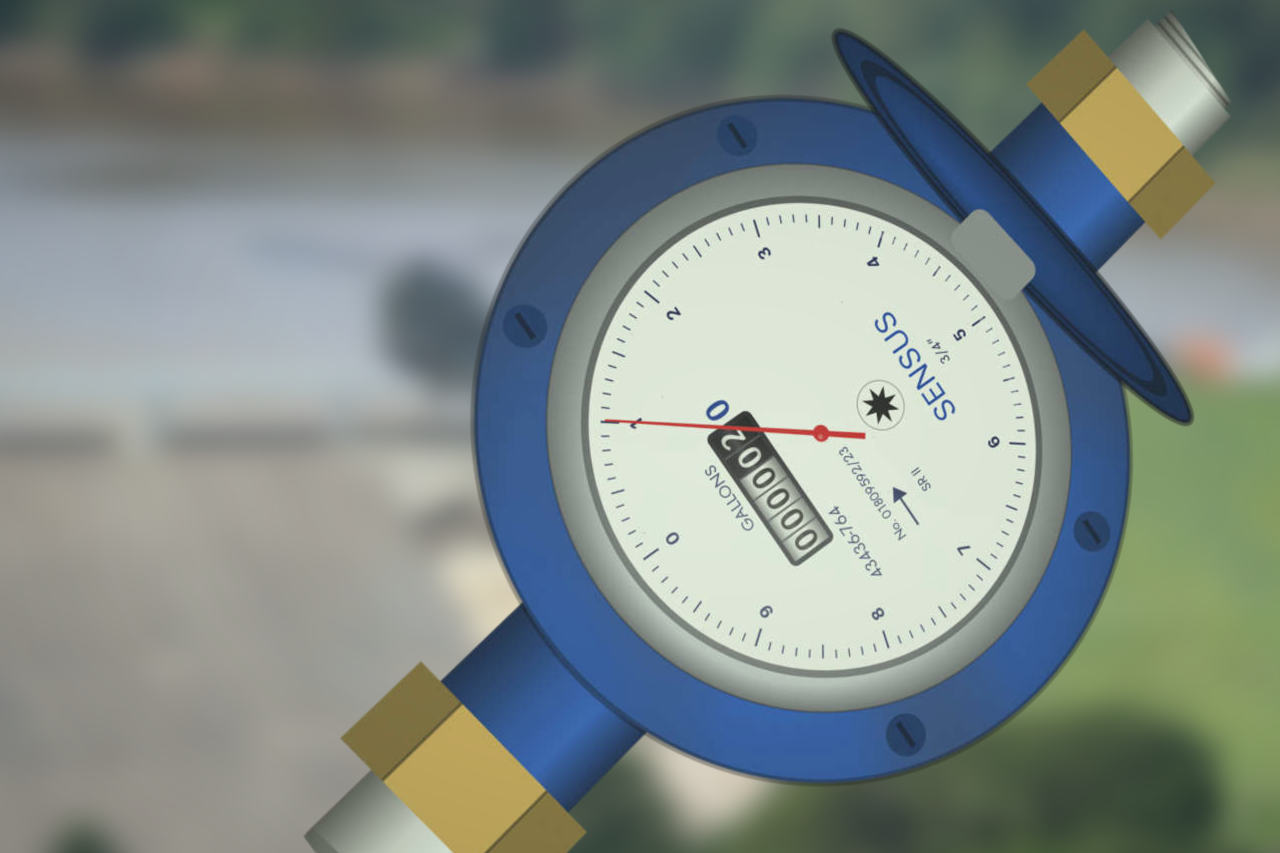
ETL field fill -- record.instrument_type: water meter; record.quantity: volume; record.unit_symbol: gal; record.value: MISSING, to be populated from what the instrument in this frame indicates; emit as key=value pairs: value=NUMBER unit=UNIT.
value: value=21.0 unit=gal
